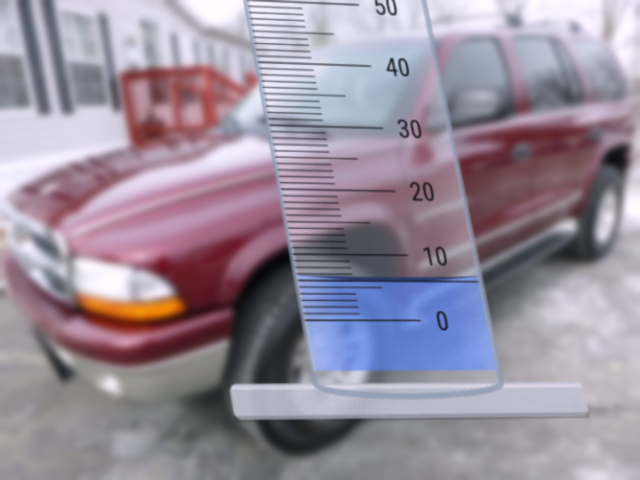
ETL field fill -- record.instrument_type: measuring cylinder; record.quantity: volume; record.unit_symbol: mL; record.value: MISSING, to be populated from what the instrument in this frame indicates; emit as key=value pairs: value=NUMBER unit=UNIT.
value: value=6 unit=mL
